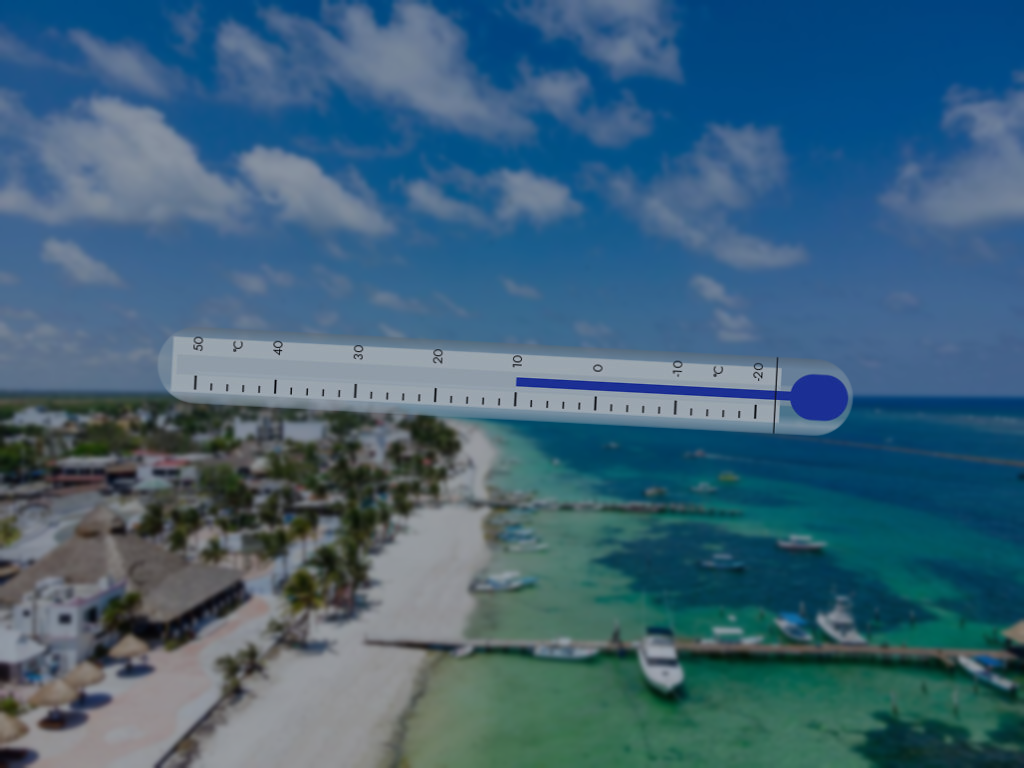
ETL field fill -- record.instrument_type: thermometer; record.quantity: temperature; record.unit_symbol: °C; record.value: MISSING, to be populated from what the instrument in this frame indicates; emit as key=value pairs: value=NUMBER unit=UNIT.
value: value=10 unit=°C
